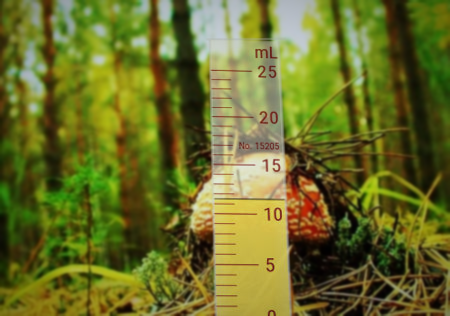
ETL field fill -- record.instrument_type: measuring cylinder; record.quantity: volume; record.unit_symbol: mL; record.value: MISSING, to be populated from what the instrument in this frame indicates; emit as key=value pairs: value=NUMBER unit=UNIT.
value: value=11.5 unit=mL
